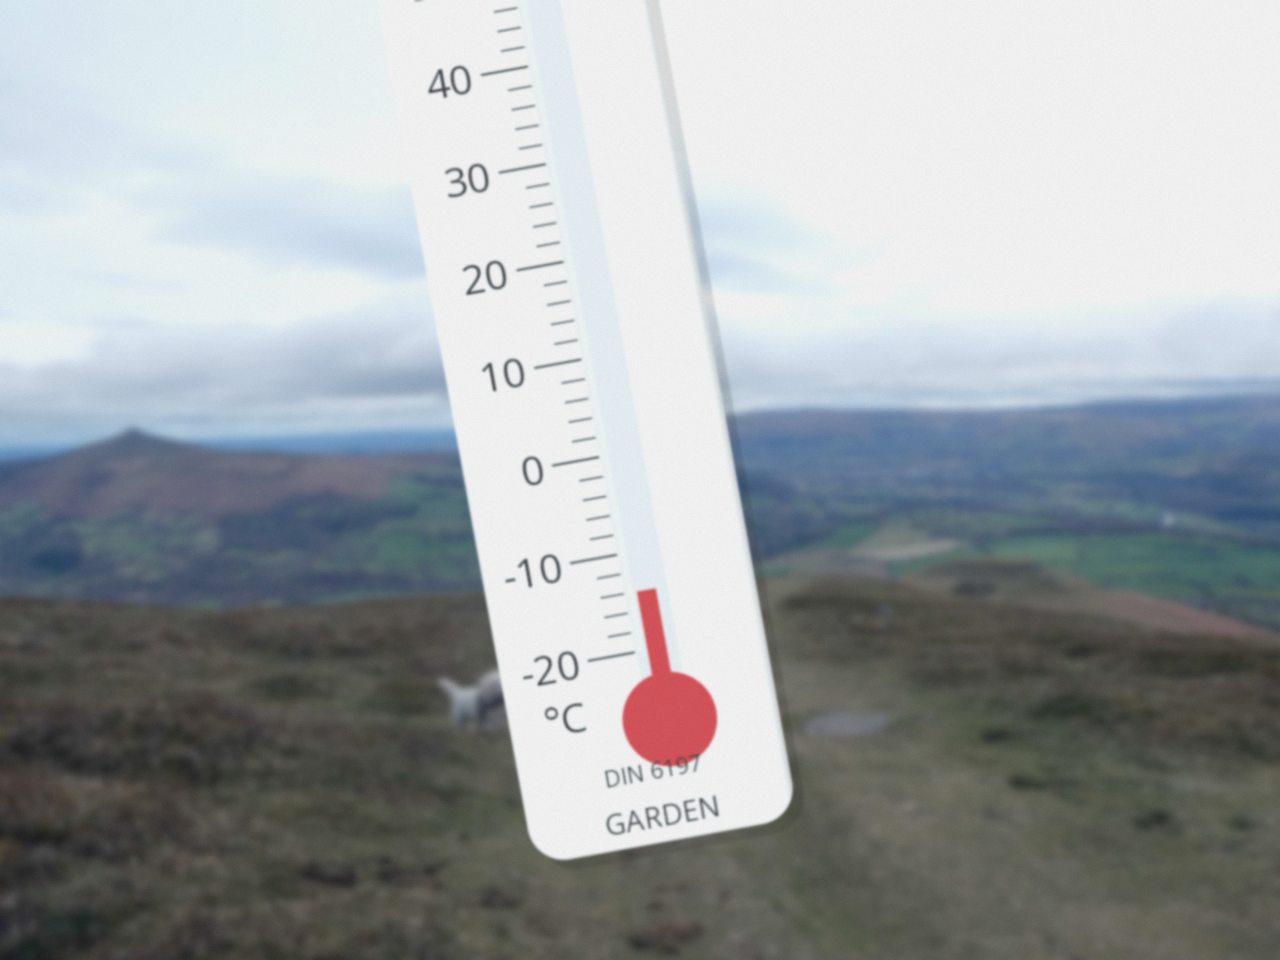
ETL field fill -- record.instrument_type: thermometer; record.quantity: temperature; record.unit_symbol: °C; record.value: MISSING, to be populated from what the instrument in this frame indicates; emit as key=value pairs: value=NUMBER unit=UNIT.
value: value=-14 unit=°C
